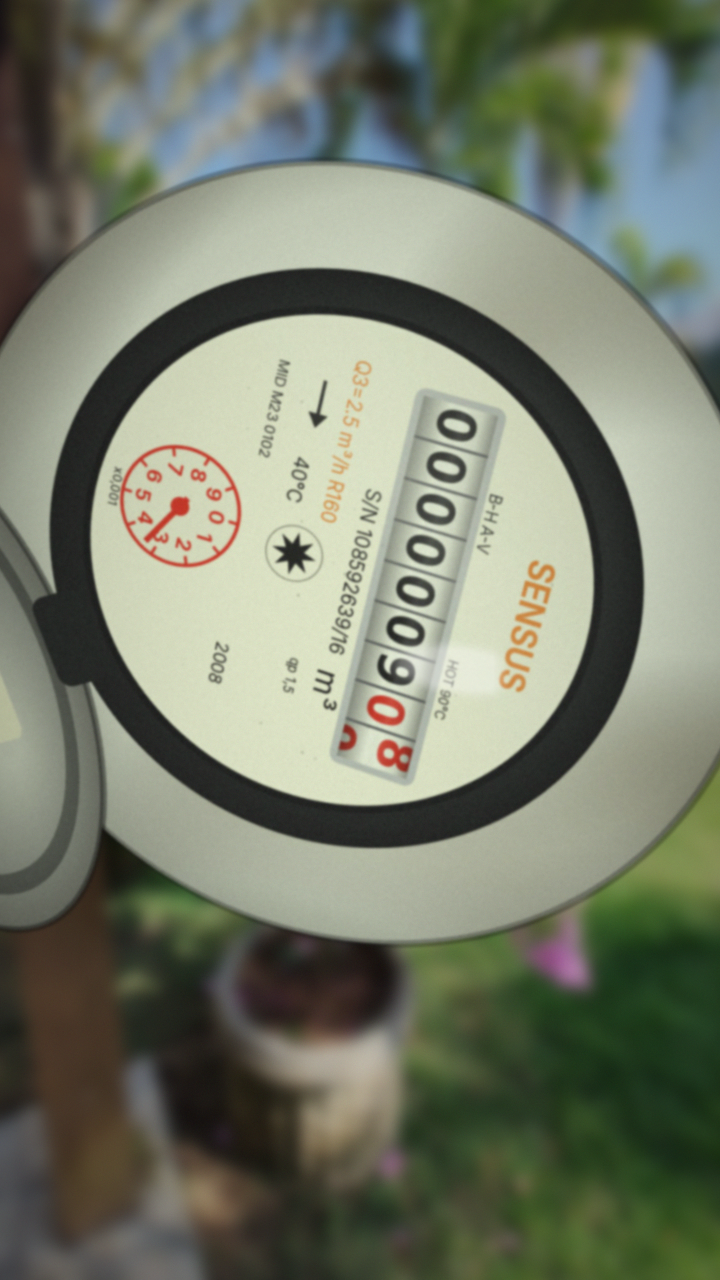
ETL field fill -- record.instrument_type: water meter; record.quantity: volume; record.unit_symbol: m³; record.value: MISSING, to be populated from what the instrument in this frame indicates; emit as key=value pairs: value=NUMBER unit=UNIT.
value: value=9.083 unit=m³
